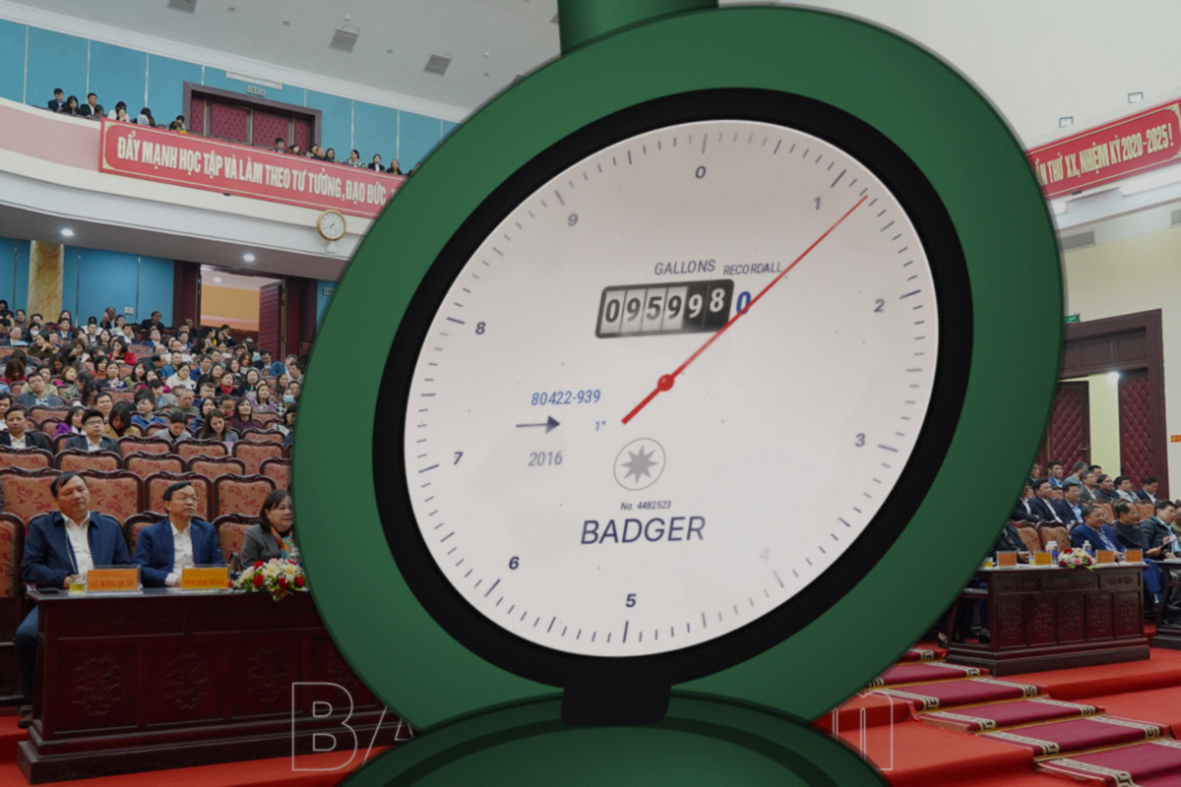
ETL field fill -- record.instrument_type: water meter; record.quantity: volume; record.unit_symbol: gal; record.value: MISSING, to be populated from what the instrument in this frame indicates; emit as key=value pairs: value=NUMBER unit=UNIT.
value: value=959981.2 unit=gal
